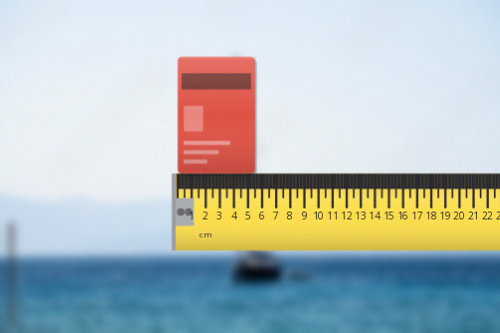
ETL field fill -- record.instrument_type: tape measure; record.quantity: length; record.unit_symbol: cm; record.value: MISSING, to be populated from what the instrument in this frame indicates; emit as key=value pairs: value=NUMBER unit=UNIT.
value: value=5.5 unit=cm
